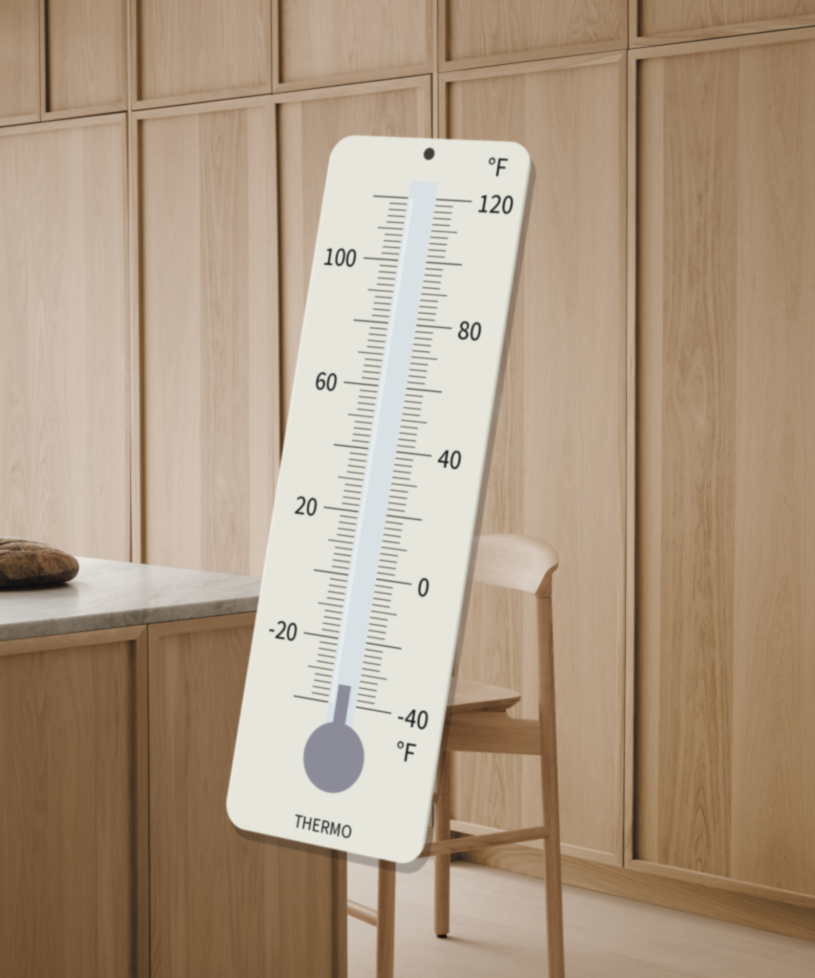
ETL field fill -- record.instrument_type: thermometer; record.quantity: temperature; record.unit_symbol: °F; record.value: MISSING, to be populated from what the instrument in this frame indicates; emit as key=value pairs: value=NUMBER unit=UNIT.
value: value=-34 unit=°F
